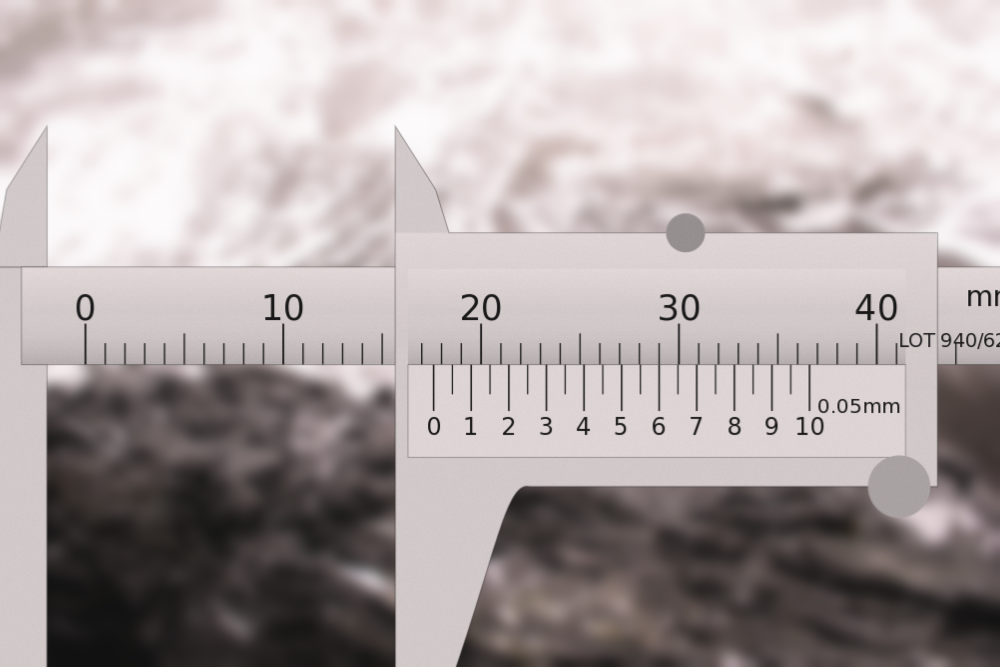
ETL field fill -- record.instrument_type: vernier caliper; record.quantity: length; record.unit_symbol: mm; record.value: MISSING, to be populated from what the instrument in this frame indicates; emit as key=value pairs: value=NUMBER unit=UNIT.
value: value=17.6 unit=mm
